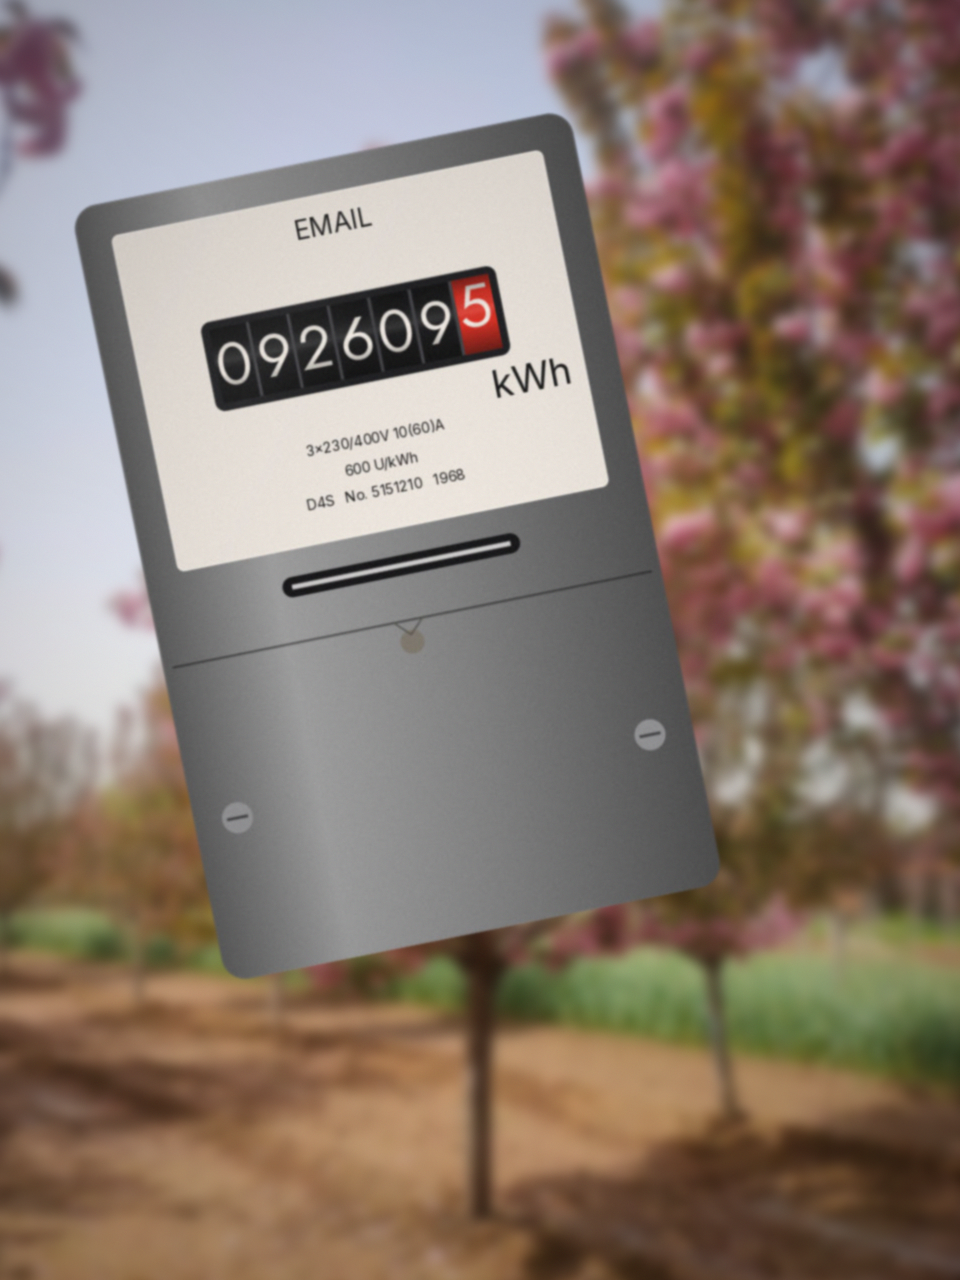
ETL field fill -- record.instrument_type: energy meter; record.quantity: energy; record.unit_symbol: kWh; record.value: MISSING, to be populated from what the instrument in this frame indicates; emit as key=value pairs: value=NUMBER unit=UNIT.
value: value=92609.5 unit=kWh
